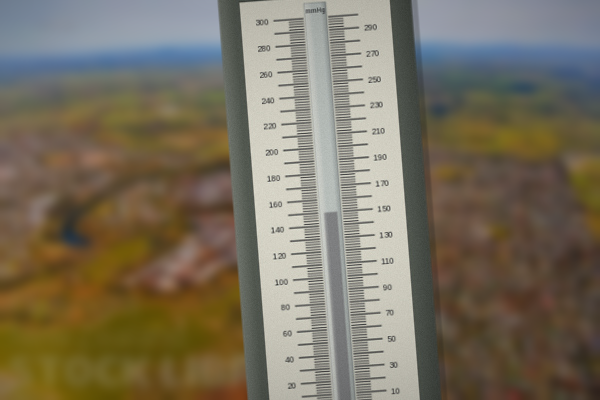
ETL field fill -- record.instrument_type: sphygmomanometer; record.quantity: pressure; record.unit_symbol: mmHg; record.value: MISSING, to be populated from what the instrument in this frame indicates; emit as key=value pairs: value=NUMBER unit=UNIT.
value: value=150 unit=mmHg
